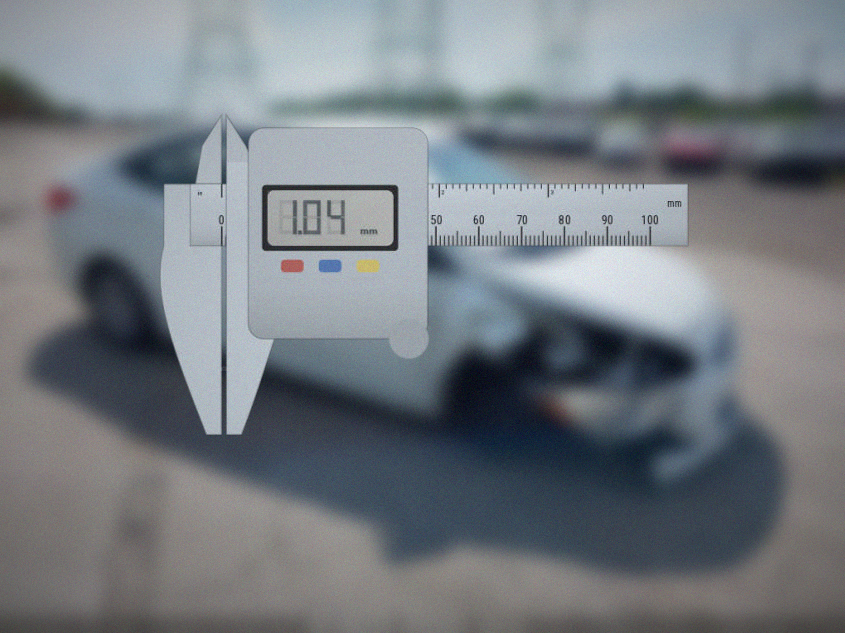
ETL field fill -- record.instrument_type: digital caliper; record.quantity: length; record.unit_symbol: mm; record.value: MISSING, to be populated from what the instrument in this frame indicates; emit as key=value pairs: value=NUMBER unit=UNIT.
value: value=1.04 unit=mm
